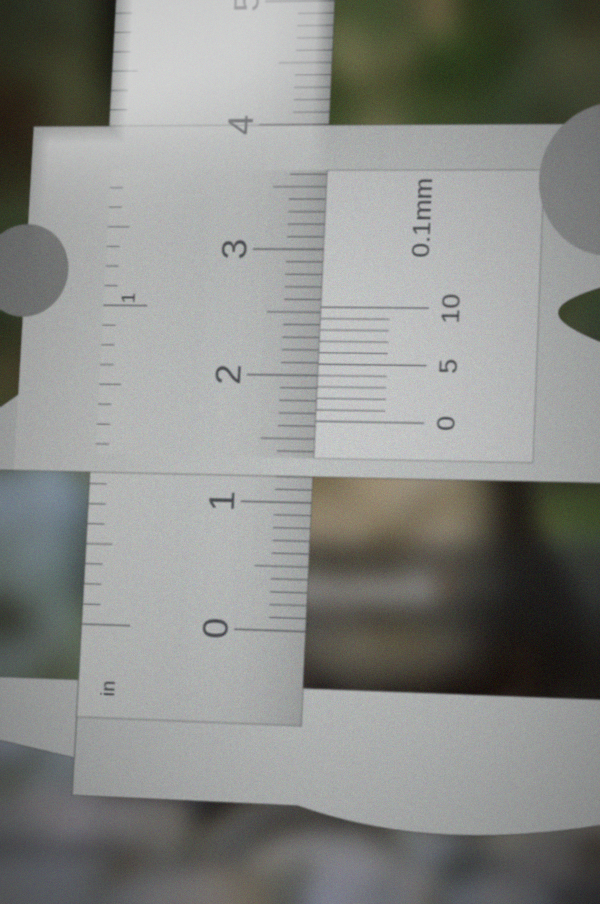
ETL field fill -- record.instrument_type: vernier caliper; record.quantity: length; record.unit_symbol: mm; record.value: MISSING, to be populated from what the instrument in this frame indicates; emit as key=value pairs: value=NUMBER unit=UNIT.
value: value=16.4 unit=mm
